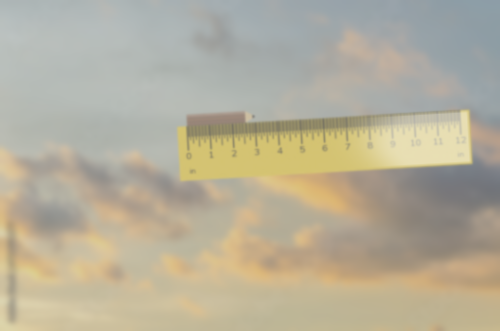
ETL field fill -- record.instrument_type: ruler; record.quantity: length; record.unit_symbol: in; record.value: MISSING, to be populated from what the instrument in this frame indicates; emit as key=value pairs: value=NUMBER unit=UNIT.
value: value=3 unit=in
